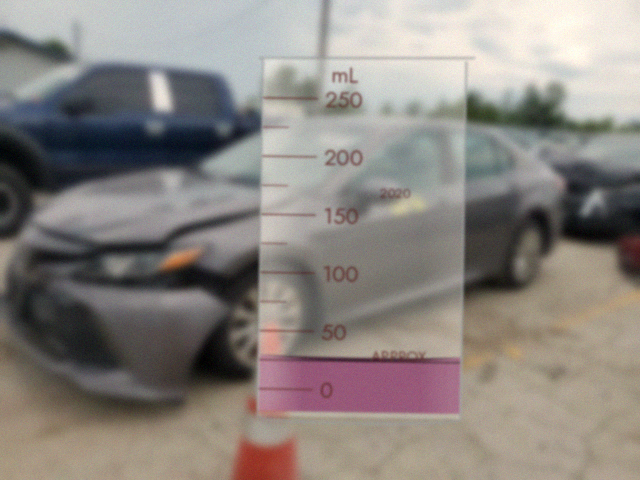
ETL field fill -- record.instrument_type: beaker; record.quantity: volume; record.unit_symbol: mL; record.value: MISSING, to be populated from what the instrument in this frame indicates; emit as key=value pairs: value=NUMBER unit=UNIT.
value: value=25 unit=mL
